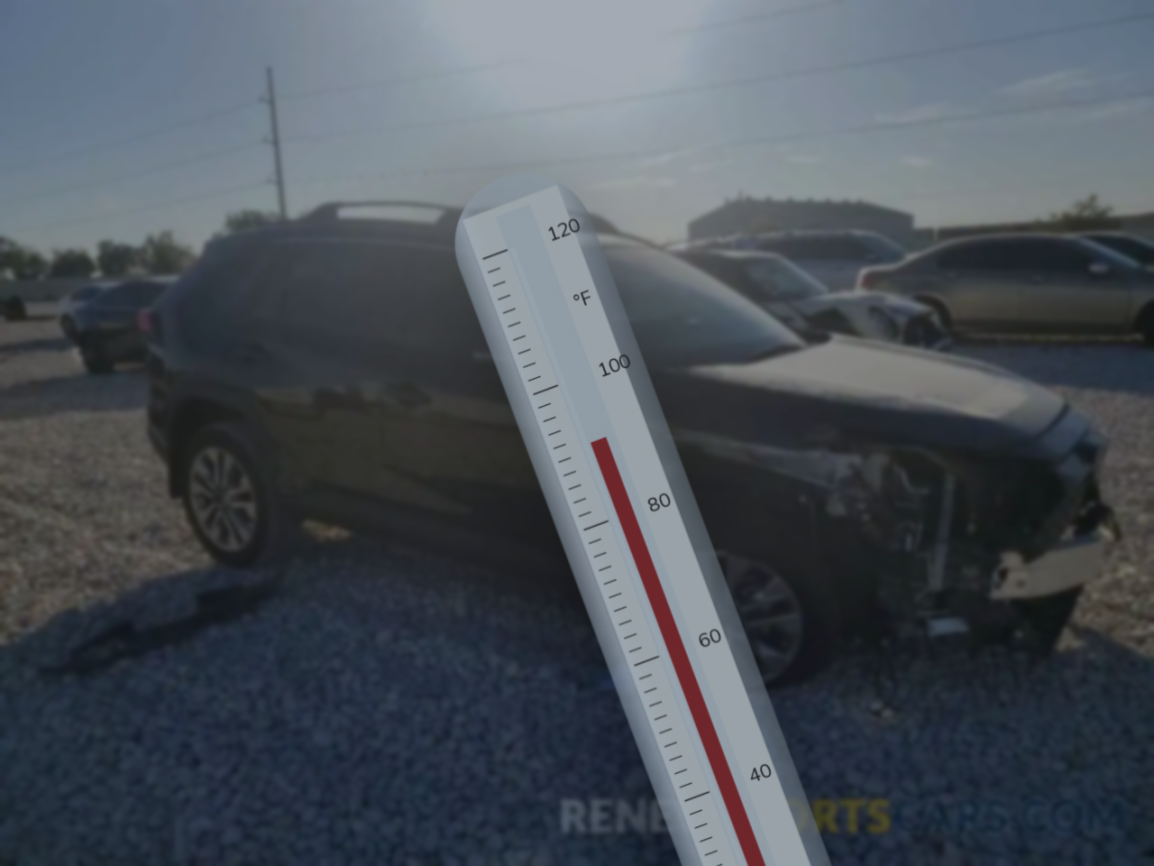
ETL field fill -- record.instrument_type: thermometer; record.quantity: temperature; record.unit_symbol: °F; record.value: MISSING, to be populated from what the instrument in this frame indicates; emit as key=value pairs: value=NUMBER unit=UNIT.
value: value=91 unit=°F
